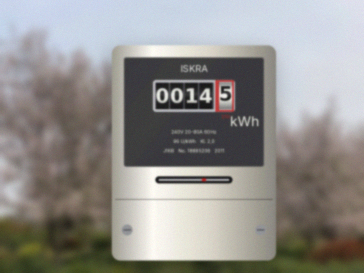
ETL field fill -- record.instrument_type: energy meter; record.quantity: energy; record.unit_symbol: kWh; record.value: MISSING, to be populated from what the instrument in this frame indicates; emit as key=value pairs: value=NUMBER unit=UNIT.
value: value=14.5 unit=kWh
